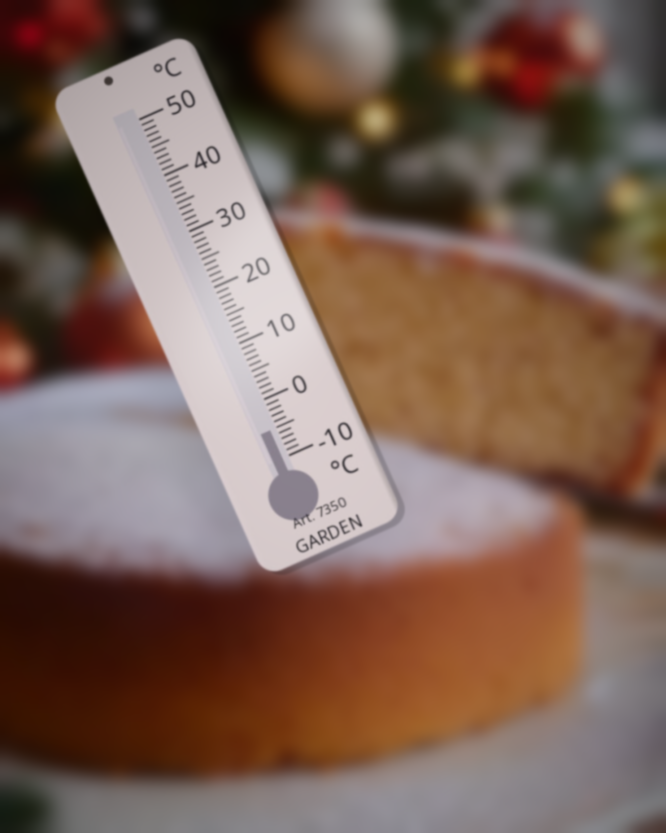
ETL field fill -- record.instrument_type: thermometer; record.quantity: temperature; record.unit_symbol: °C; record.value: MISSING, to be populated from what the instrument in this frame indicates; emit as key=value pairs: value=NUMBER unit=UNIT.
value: value=-5 unit=°C
